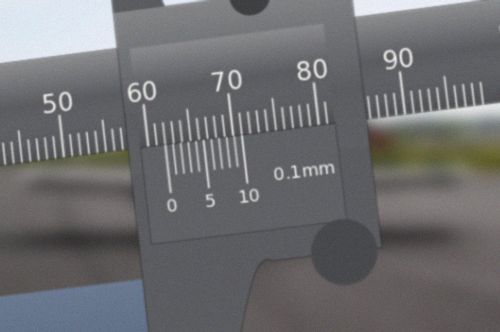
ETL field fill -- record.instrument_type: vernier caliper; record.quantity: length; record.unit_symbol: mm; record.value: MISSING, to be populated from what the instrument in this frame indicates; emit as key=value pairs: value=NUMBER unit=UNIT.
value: value=62.0 unit=mm
